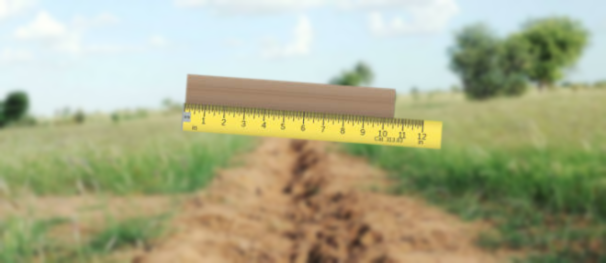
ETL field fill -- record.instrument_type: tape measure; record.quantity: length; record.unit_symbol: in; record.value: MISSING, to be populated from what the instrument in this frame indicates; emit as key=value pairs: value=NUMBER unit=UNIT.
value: value=10.5 unit=in
